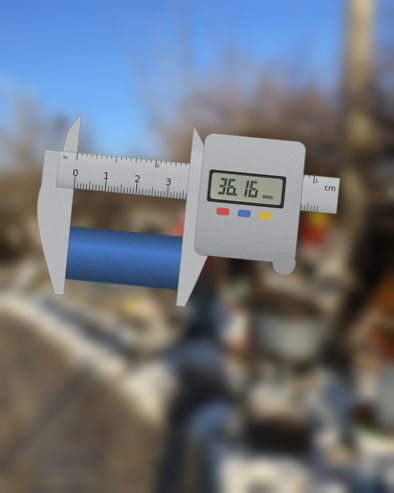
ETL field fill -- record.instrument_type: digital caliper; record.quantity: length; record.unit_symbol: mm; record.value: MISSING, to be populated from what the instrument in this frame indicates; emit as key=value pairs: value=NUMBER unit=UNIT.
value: value=36.16 unit=mm
